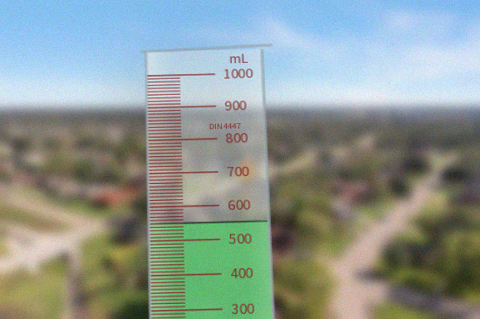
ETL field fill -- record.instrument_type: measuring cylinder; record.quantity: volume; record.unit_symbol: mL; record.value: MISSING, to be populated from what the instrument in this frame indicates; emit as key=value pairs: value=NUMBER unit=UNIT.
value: value=550 unit=mL
